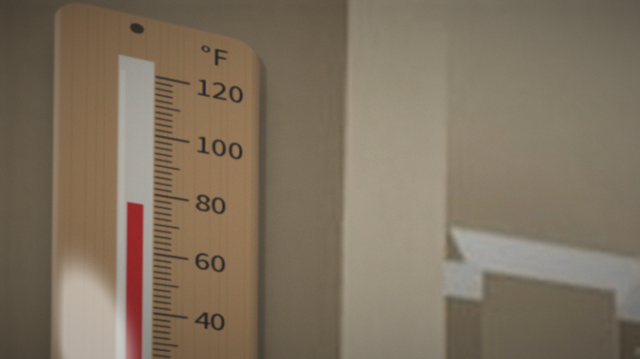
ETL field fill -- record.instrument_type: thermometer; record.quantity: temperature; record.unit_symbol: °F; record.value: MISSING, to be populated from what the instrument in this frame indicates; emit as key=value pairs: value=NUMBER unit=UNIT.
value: value=76 unit=°F
